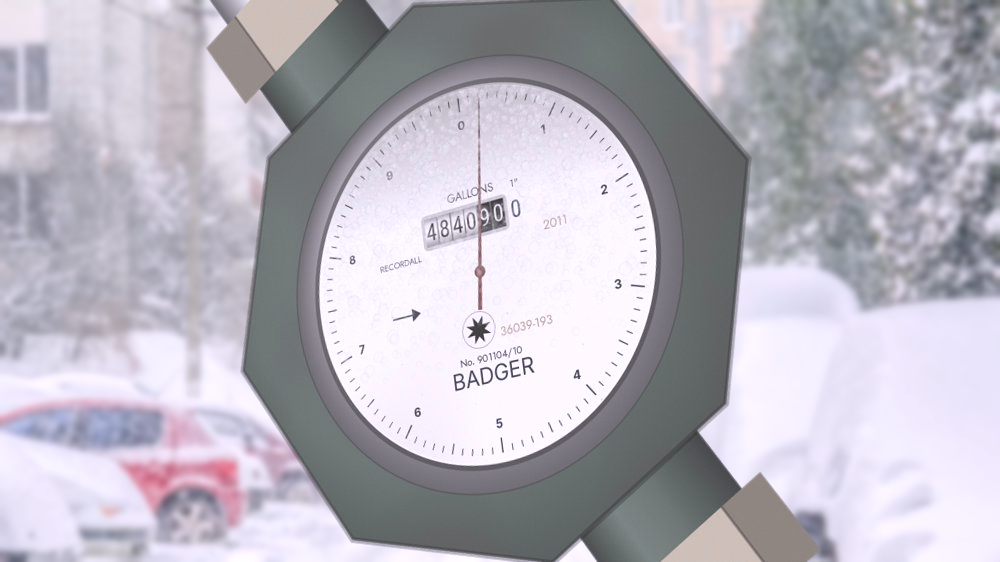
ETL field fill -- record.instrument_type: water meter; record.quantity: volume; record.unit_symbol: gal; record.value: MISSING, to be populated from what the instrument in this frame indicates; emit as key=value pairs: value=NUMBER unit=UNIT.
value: value=4840900.2 unit=gal
